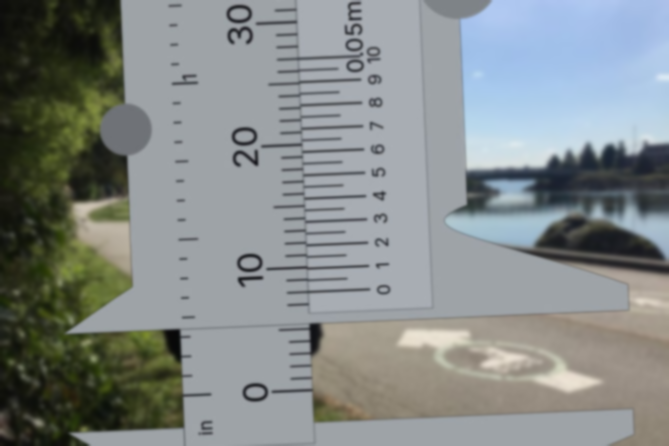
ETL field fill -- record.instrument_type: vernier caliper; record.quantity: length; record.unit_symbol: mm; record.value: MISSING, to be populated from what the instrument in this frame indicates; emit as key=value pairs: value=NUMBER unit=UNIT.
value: value=8.0 unit=mm
